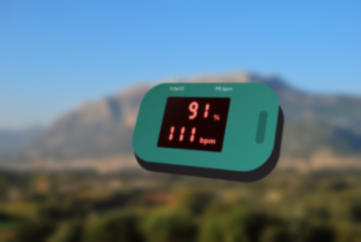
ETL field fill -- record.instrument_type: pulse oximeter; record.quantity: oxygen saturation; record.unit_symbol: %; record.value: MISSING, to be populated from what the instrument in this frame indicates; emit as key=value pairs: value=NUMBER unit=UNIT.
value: value=91 unit=%
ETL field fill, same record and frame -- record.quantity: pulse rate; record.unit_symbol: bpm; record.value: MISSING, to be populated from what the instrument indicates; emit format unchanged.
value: value=111 unit=bpm
